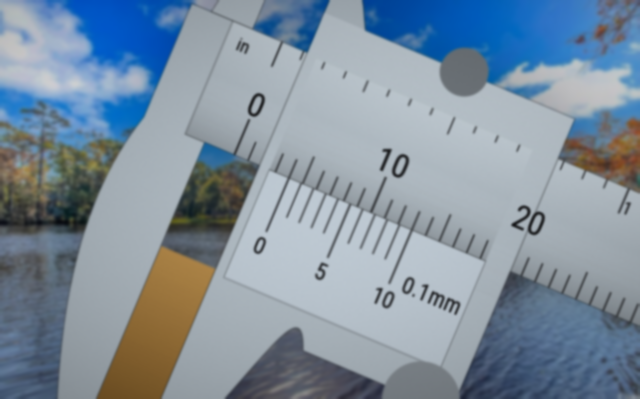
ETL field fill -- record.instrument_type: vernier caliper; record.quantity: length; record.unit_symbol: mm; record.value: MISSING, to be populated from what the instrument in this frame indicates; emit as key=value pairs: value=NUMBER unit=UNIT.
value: value=4.0 unit=mm
